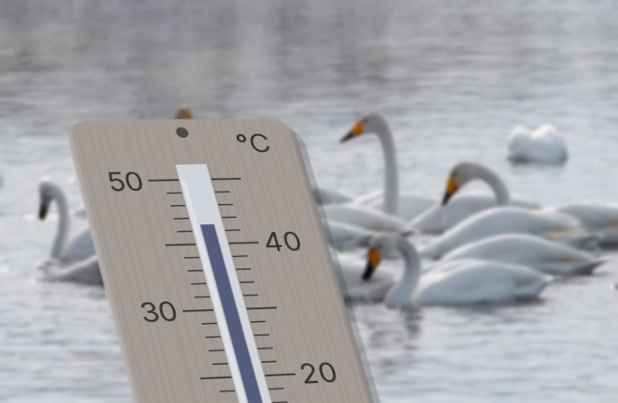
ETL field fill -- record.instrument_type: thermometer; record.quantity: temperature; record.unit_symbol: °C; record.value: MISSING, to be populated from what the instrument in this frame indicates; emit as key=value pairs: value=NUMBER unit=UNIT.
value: value=43 unit=°C
